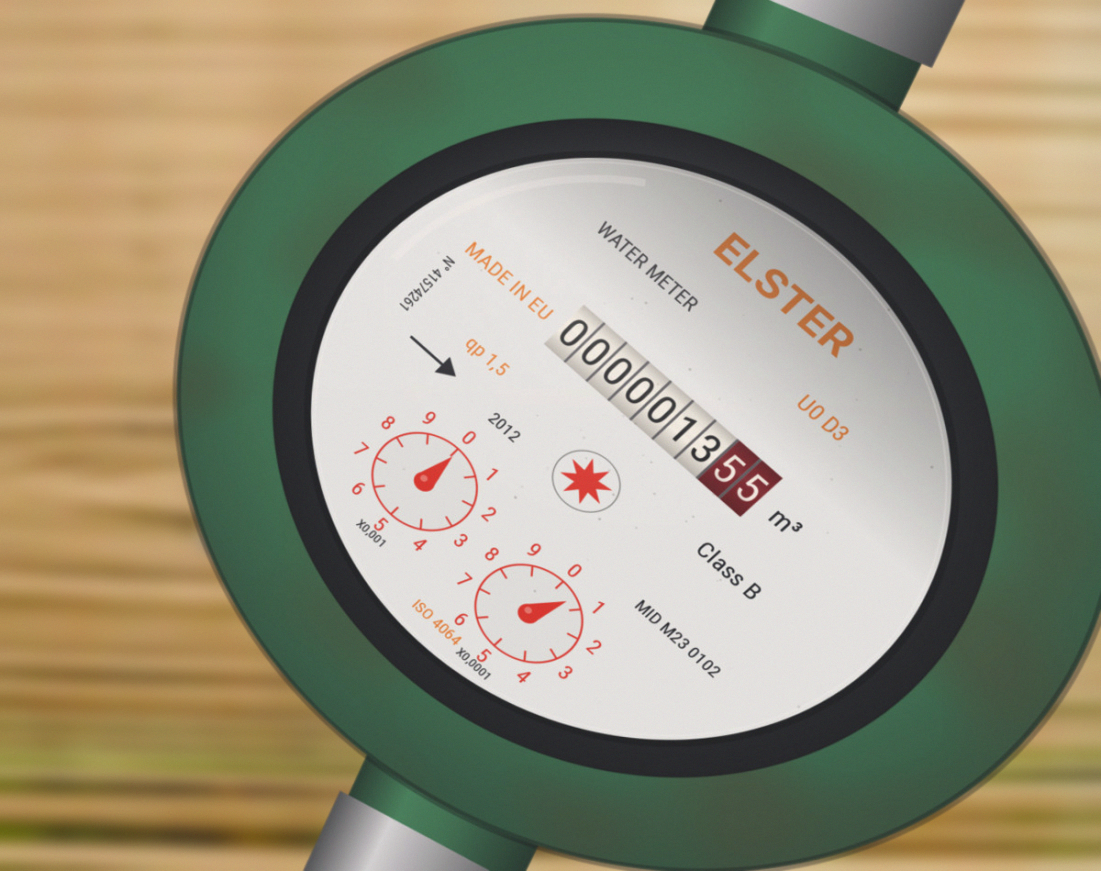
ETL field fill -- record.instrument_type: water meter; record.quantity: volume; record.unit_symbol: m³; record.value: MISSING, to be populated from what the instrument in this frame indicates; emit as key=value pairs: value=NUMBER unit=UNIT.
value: value=13.5500 unit=m³
